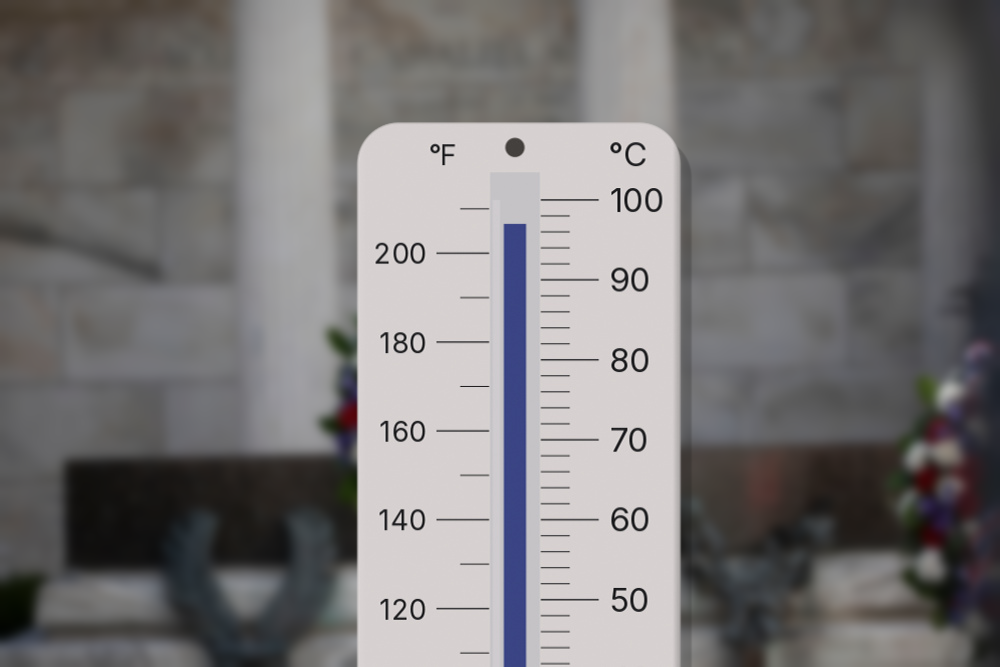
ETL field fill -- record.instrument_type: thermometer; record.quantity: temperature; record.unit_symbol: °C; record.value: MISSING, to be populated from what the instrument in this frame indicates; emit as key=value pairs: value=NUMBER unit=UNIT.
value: value=97 unit=°C
